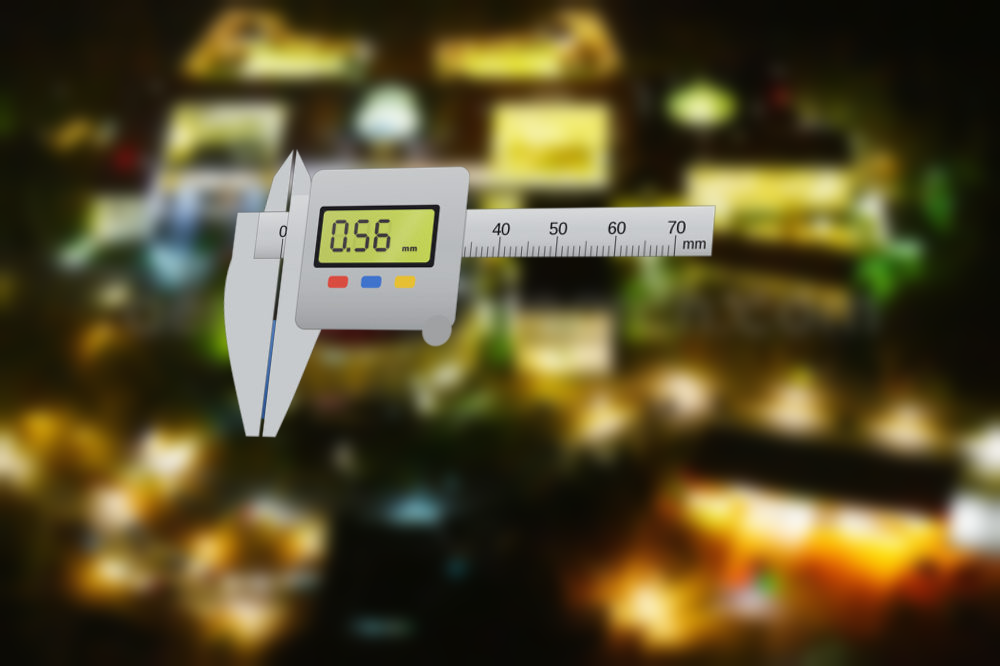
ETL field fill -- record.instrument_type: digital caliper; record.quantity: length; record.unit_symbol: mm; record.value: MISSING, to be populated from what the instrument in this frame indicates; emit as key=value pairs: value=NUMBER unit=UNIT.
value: value=0.56 unit=mm
